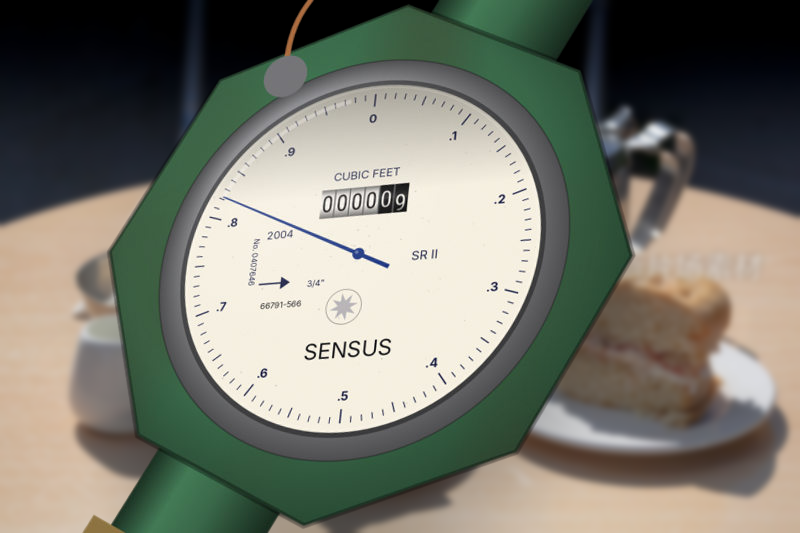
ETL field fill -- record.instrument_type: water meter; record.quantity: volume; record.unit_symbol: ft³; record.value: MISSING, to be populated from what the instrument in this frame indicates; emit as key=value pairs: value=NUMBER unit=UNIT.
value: value=8.82 unit=ft³
